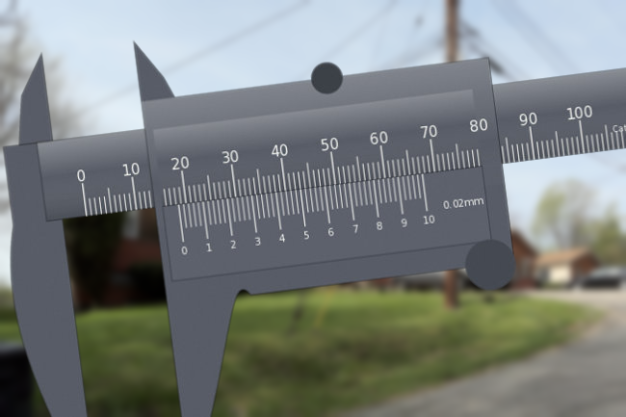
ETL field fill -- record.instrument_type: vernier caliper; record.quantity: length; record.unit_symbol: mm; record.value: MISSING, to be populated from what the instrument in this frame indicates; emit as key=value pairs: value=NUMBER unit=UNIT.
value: value=18.5 unit=mm
